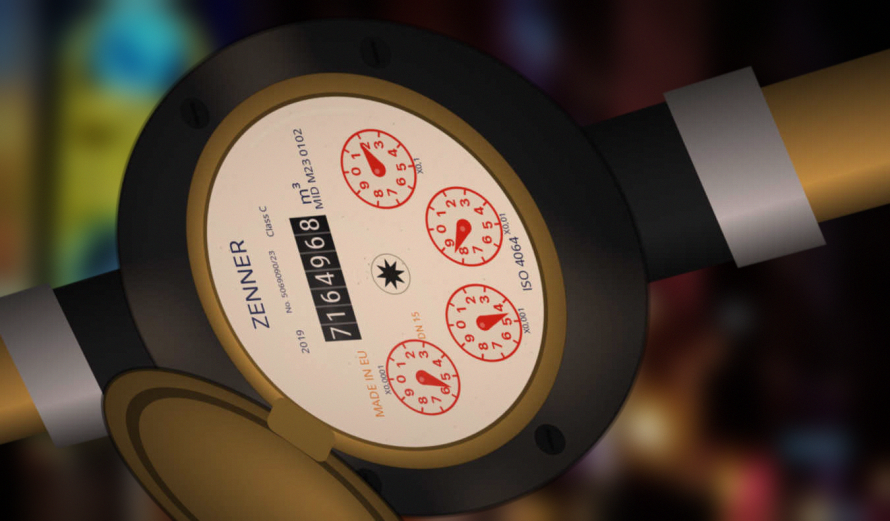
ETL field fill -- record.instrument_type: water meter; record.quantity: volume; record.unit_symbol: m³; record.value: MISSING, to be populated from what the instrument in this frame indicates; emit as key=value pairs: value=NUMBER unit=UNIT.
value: value=7164968.1845 unit=m³
